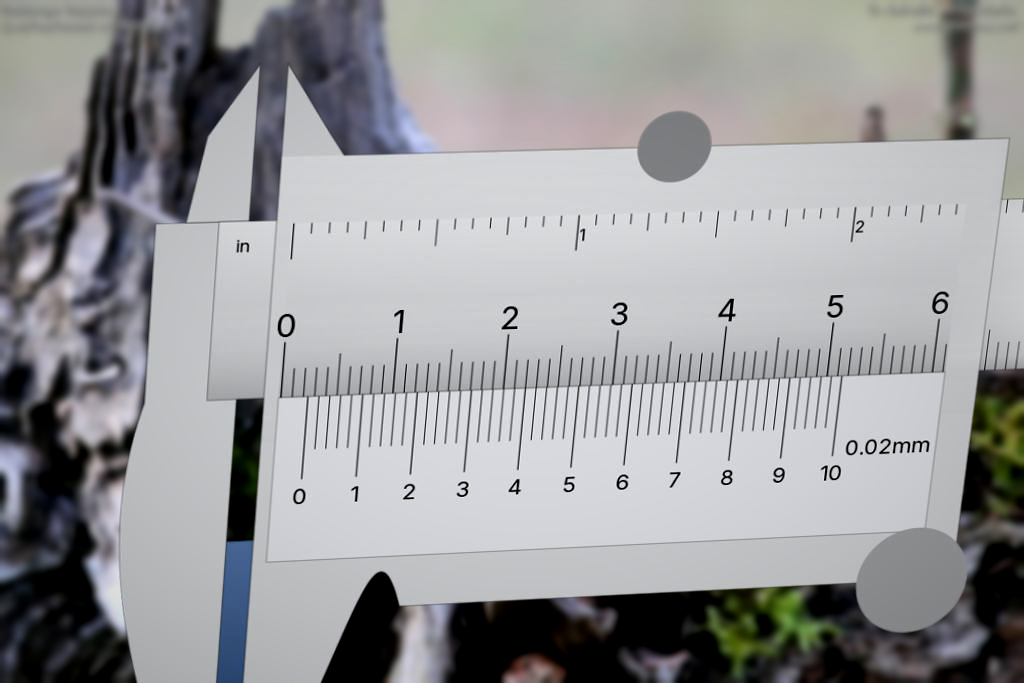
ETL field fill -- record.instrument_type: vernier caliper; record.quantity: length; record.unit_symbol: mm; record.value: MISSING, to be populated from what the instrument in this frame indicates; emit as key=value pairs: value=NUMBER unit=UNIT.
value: value=2.4 unit=mm
